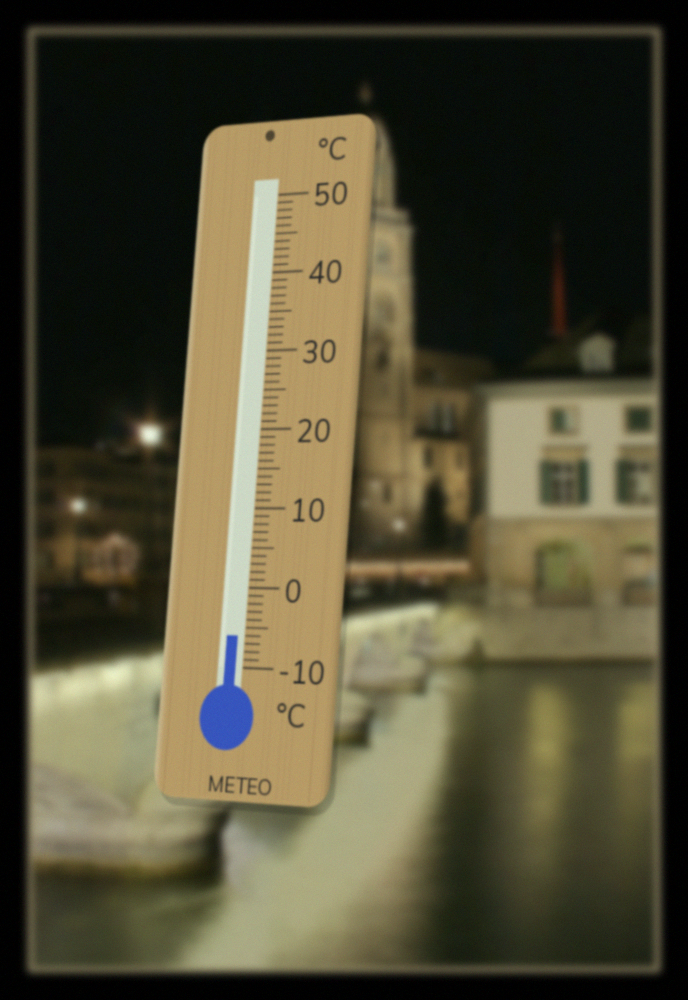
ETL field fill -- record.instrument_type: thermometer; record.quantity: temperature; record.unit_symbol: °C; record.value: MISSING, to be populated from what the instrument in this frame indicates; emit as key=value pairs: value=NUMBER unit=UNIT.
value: value=-6 unit=°C
